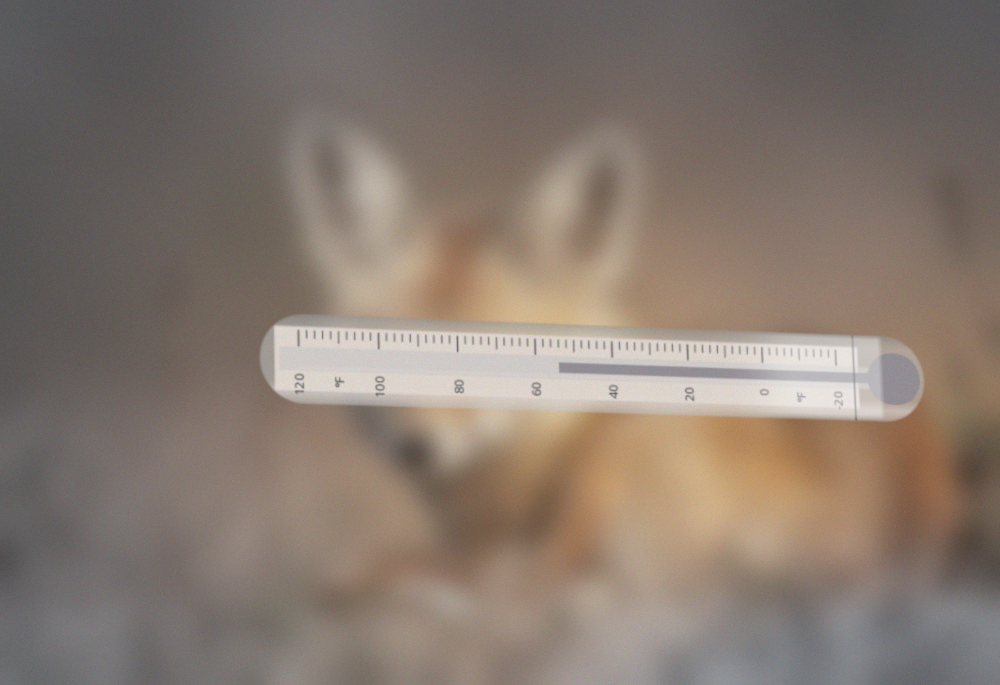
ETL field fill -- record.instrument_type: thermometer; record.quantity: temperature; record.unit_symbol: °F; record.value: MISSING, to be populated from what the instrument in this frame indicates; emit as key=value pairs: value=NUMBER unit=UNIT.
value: value=54 unit=°F
